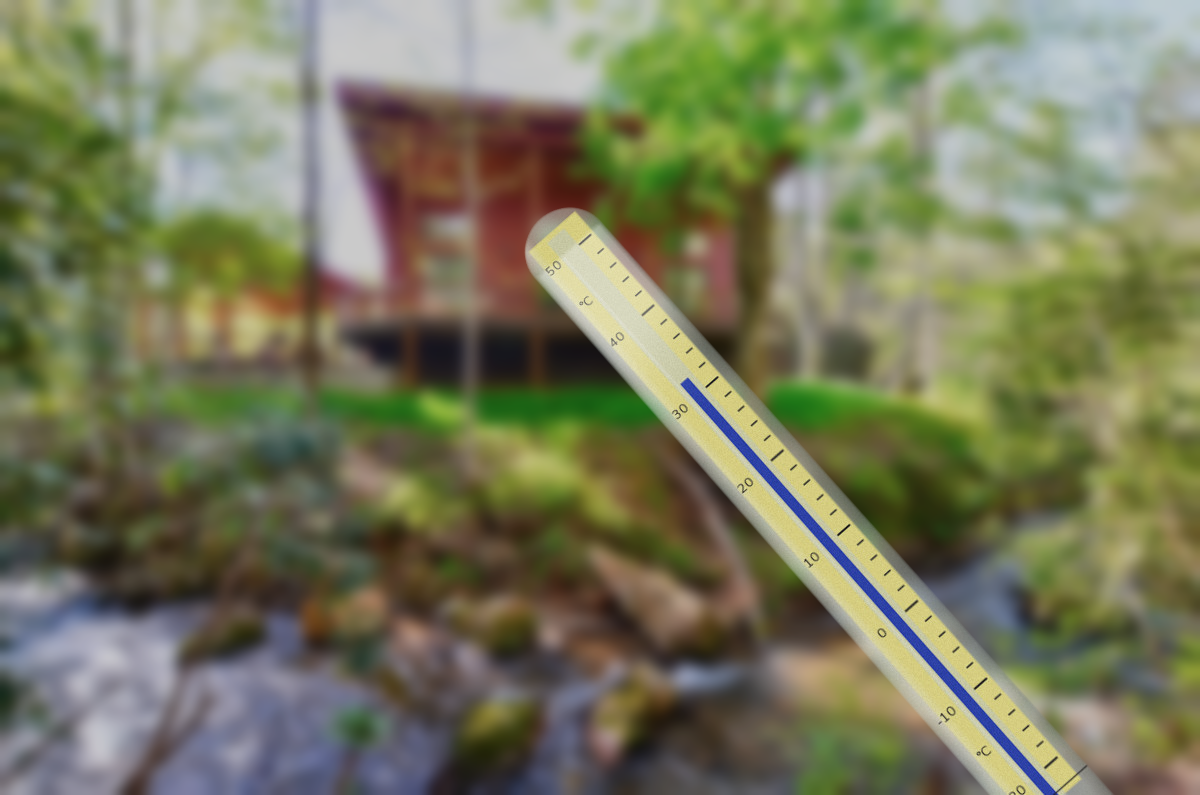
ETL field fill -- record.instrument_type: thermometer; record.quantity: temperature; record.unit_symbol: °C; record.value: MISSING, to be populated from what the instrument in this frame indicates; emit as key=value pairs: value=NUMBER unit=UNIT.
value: value=32 unit=°C
